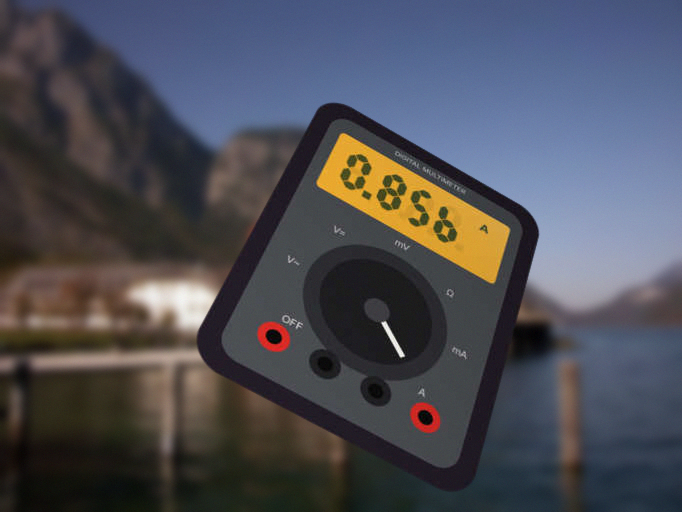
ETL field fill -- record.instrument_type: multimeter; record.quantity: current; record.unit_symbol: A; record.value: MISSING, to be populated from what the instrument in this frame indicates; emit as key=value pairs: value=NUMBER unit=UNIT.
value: value=0.856 unit=A
